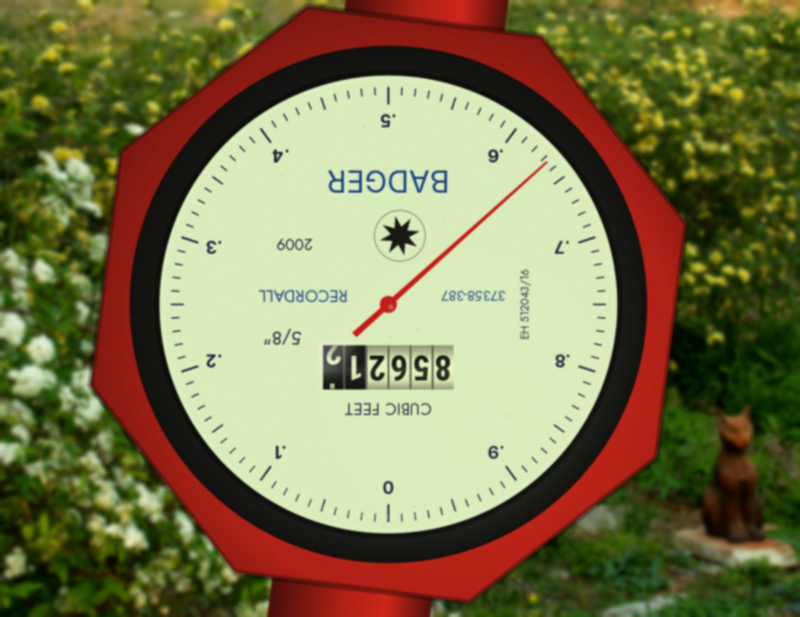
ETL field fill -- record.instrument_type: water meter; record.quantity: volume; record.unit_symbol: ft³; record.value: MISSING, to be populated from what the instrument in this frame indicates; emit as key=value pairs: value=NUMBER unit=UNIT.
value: value=856211.63 unit=ft³
